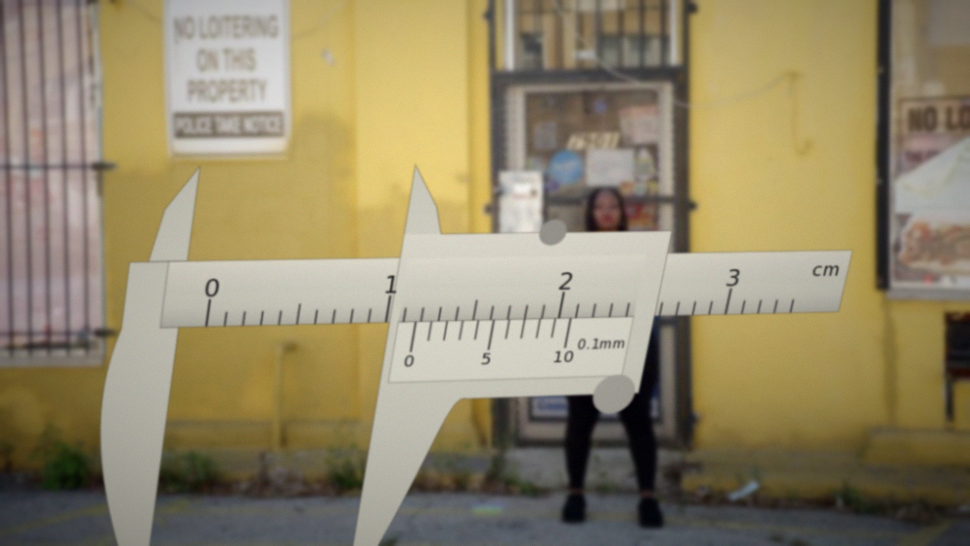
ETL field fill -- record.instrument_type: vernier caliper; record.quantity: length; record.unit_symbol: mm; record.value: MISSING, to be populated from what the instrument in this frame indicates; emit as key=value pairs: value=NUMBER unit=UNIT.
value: value=11.7 unit=mm
